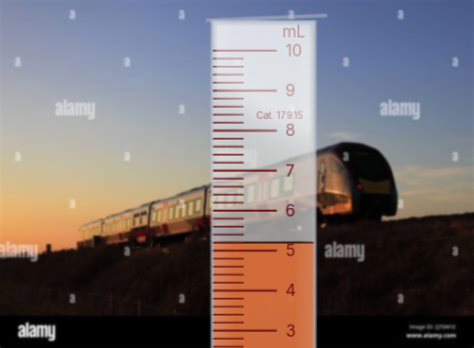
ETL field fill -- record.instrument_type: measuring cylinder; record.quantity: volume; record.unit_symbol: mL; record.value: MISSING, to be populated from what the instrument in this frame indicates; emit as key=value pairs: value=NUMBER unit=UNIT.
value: value=5.2 unit=mL
